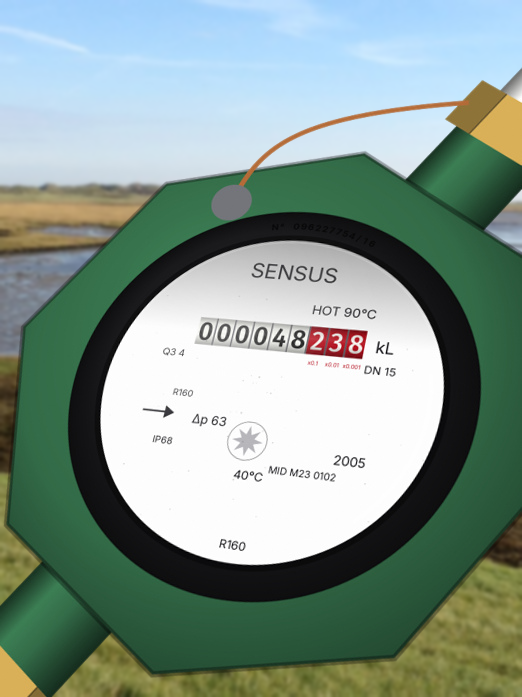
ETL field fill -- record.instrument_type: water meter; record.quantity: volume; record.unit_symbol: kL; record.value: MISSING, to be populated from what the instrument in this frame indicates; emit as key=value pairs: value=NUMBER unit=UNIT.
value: value=48.238 unit=kL
